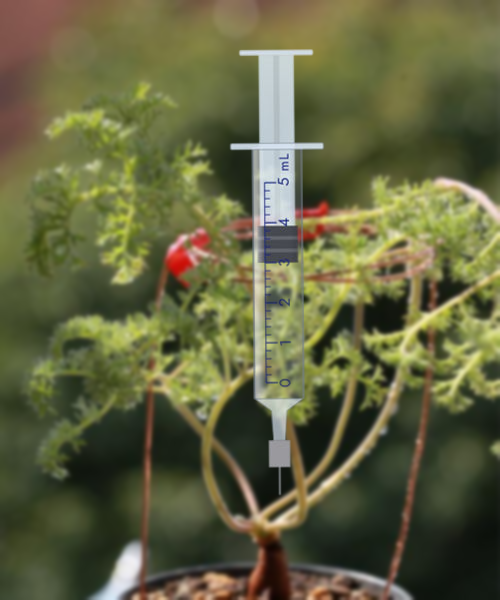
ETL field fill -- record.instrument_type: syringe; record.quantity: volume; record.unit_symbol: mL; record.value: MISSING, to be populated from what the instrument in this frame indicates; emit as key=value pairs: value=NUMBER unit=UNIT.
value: value=3 unit=mL
